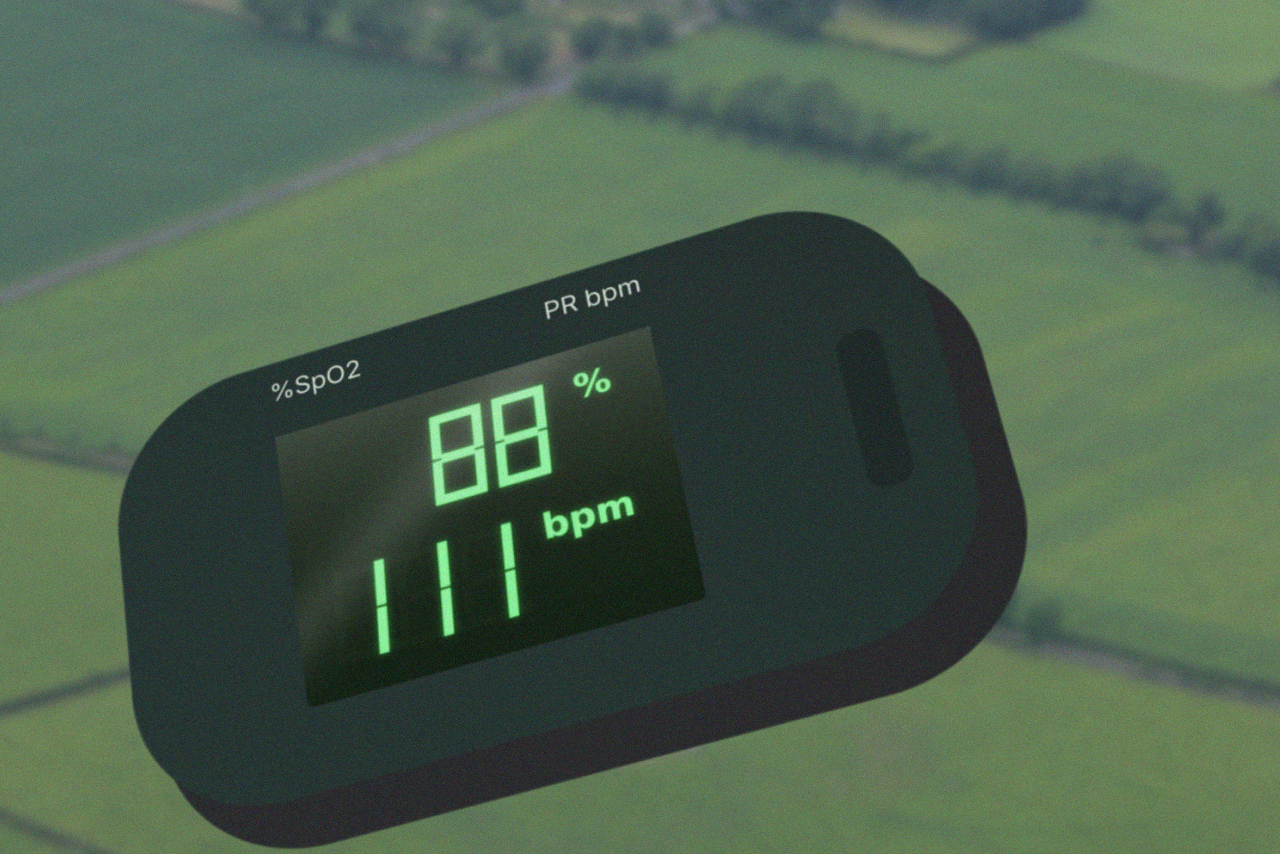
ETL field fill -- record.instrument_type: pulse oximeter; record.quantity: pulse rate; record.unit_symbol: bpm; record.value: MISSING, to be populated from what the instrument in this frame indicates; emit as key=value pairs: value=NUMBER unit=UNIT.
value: value=111 unit=bpm
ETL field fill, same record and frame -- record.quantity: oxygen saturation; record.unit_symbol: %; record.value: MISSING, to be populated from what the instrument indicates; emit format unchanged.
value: value=88 unit=%
